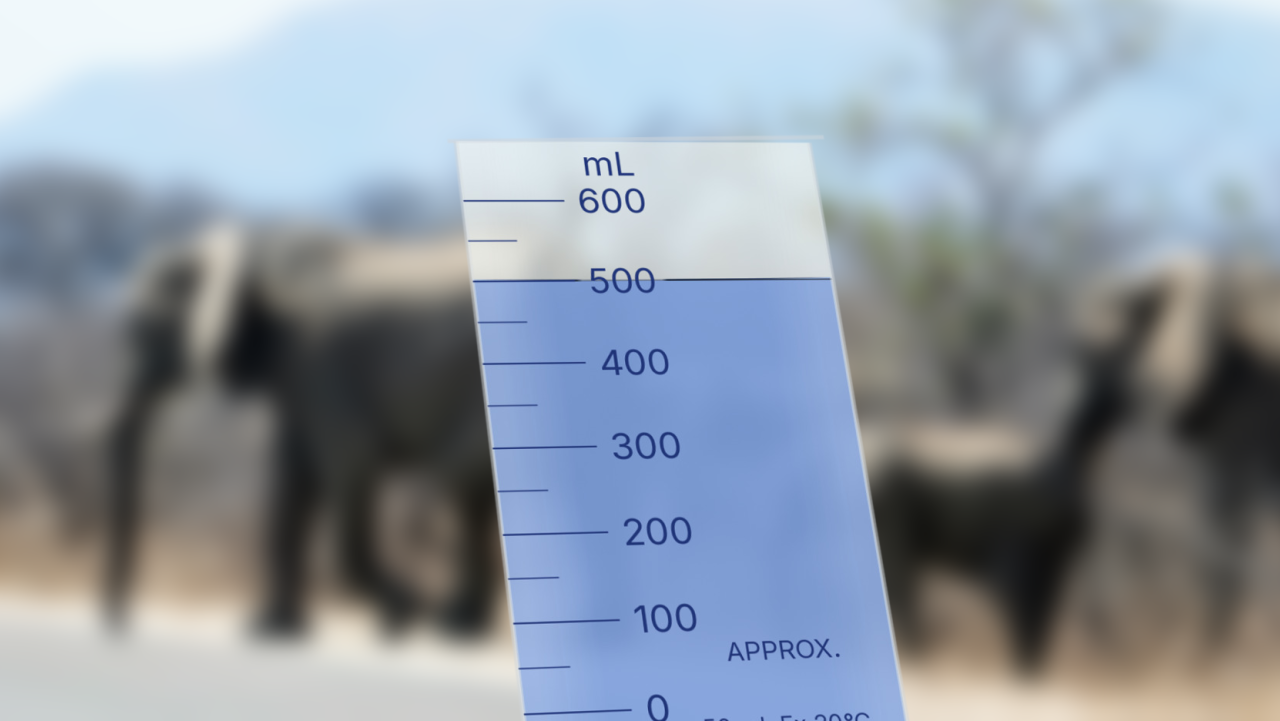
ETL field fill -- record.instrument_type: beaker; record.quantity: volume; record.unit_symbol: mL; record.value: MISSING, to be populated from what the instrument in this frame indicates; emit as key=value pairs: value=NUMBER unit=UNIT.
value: value=500 unit=mL
